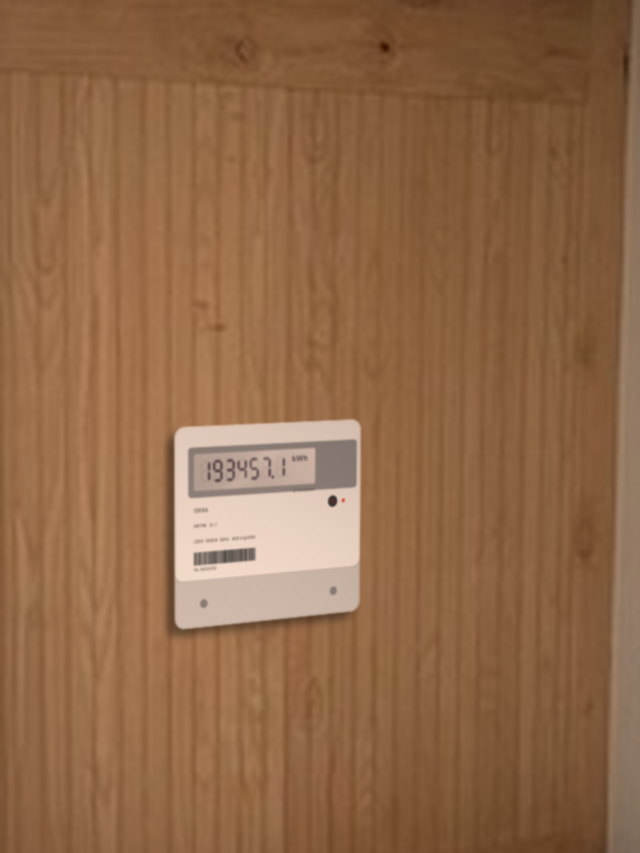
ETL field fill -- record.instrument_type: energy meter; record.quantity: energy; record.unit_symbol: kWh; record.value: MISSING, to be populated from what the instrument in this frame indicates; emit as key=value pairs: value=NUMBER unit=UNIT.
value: value=193457.1 unit=kWh
